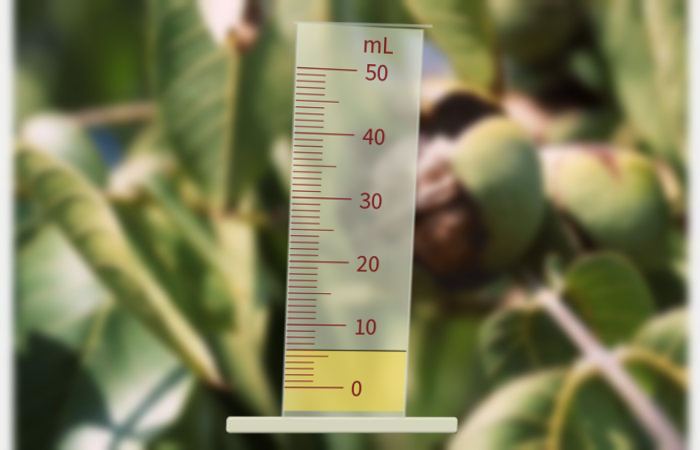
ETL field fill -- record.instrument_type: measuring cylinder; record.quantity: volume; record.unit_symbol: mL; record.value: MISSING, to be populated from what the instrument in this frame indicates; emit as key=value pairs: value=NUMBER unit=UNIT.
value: value=6 unit=mL
